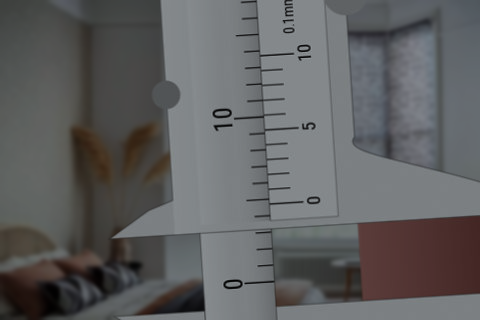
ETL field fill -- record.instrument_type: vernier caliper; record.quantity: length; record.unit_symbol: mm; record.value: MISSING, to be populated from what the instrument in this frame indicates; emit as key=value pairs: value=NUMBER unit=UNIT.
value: value=4.7 unit=mm
